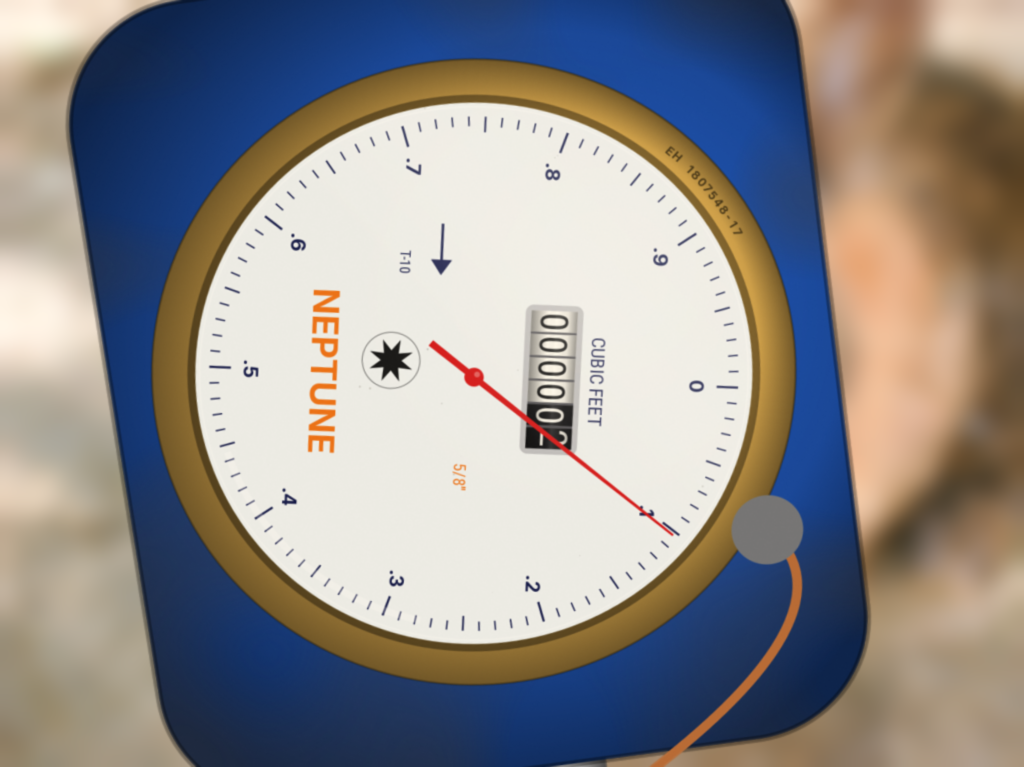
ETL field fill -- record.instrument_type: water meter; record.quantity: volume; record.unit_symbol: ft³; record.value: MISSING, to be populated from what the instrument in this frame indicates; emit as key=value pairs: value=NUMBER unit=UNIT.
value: value=2.10 unit=ft³
